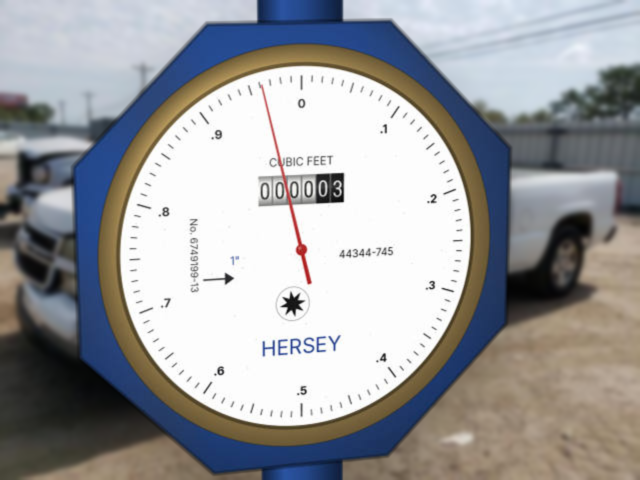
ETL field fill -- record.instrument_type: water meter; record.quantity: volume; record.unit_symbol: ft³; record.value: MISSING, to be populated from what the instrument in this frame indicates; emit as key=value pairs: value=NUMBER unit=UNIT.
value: value=2.96 unit=ft³
